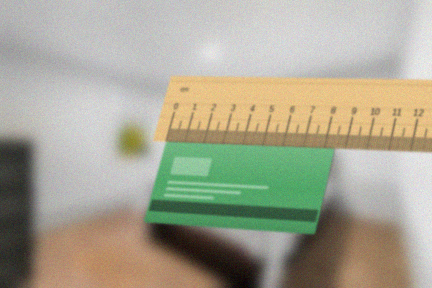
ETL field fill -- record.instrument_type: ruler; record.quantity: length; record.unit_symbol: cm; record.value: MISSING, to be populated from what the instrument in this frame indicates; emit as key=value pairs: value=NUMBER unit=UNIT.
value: value=8.5 unit=cm
